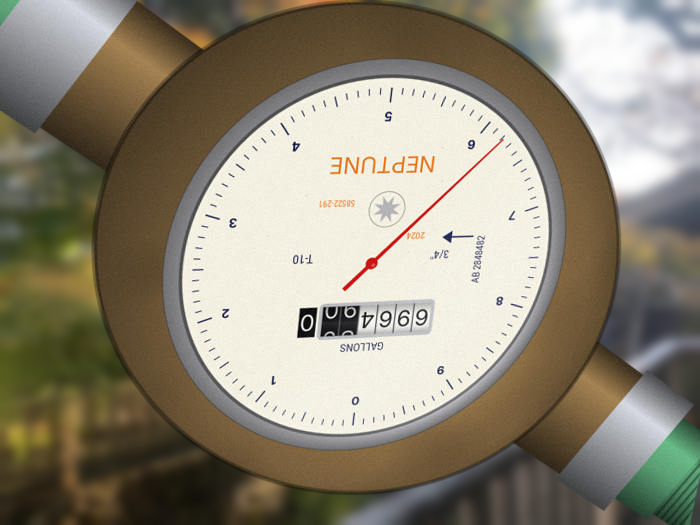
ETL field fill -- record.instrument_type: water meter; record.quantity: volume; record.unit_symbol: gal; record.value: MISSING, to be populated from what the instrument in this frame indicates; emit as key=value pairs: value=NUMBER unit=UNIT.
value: value=6964896.2 unit=gal
